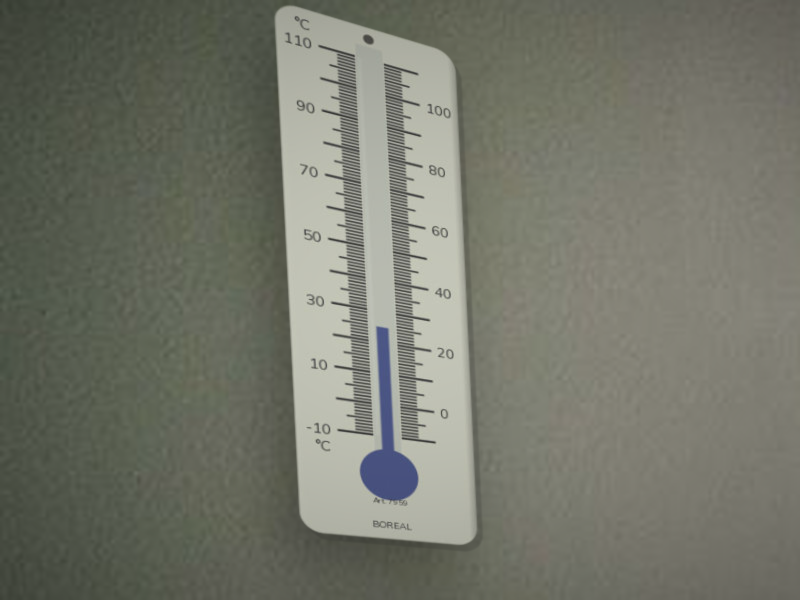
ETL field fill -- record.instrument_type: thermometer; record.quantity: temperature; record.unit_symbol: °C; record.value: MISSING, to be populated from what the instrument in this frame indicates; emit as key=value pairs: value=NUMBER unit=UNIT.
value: value=25 unit=°C
